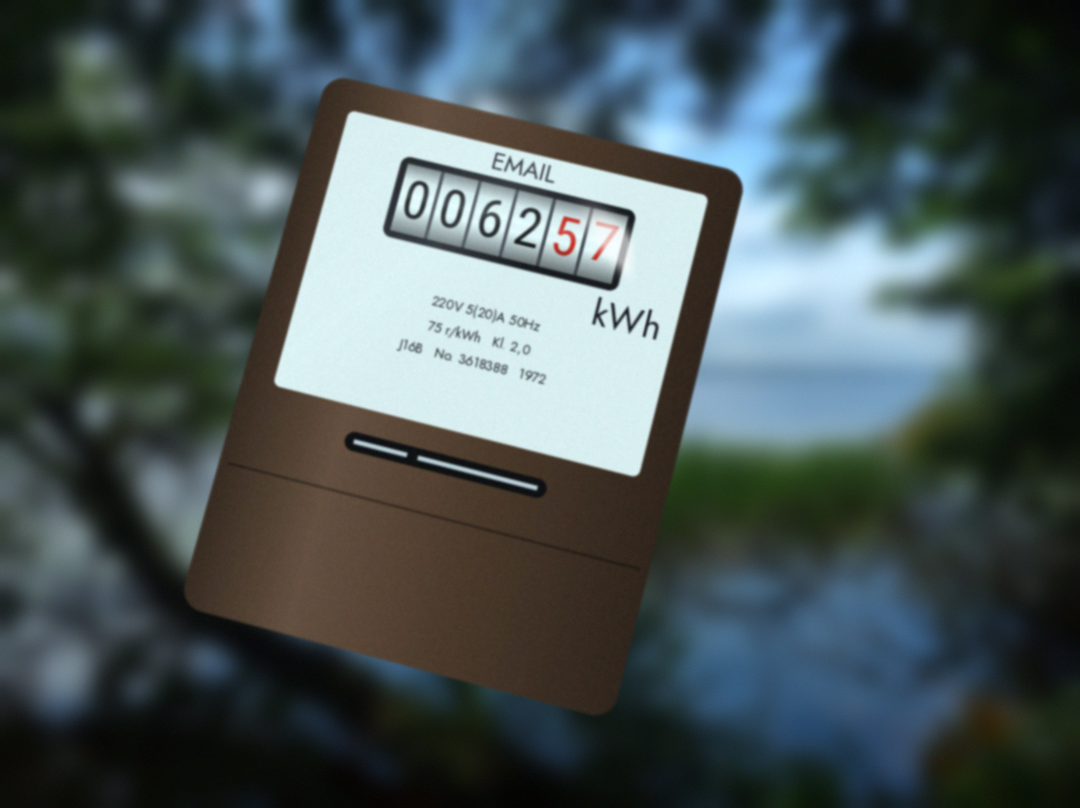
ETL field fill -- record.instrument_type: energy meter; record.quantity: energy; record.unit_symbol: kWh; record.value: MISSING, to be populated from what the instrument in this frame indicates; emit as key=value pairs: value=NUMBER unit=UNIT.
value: value=62.57 unit=kWh
